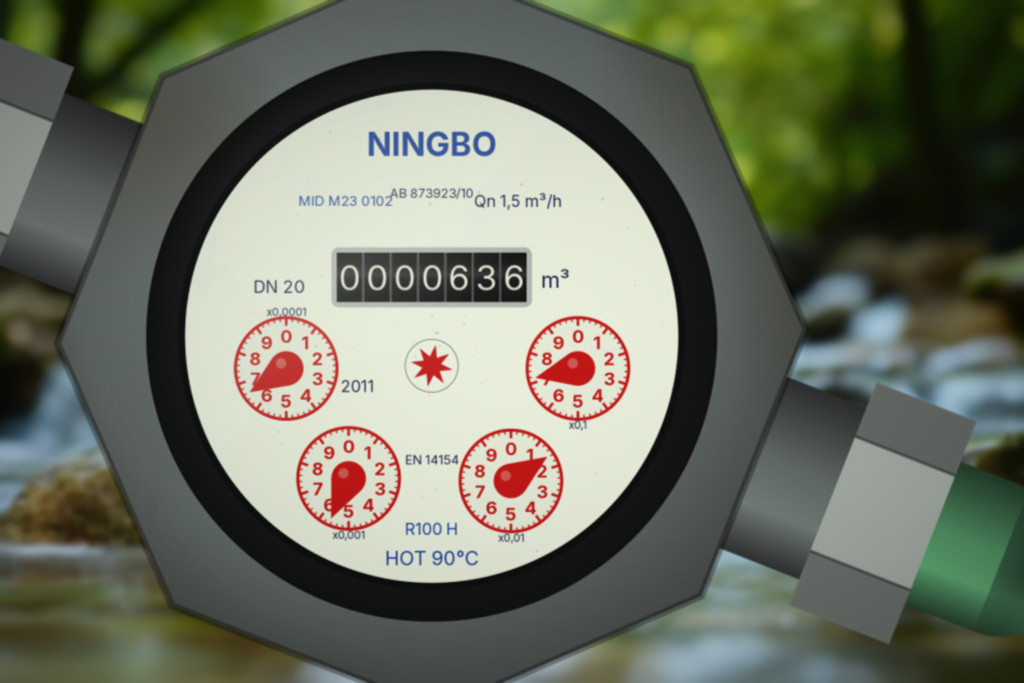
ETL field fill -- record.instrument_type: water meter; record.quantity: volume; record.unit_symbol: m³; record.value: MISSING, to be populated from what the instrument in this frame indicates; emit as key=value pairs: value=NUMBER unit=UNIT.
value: value=636.7156 unit=m³
